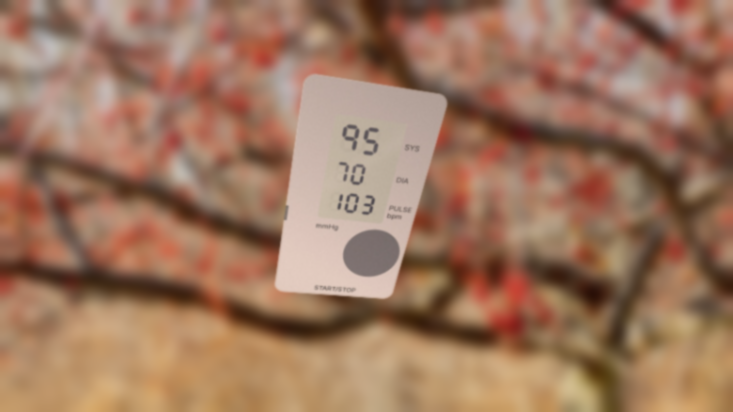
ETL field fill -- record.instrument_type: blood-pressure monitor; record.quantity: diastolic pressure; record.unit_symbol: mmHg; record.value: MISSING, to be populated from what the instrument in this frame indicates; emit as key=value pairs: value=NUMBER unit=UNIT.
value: value=70 unit=mmHg
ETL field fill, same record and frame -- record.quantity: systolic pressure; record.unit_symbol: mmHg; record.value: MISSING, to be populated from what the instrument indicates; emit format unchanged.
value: value=95 unit=mmHg
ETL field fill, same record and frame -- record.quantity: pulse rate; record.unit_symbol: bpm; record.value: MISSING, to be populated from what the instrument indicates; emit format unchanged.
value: value=103 unit=bpm
